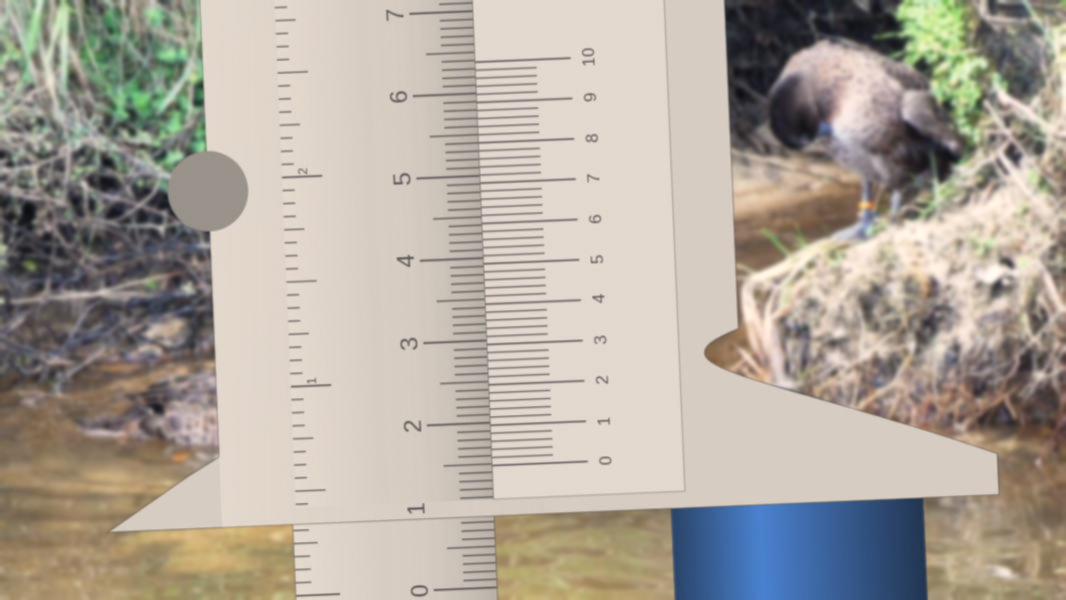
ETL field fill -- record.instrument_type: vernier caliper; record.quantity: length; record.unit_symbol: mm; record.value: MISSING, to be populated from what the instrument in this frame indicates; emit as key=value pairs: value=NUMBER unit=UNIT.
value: value=14.8 unit=mm
